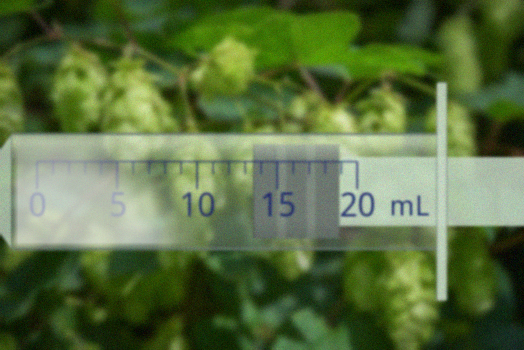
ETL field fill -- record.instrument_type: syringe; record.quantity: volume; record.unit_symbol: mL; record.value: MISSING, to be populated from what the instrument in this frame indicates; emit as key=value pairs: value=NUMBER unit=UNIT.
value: value=13.5 unit=mL
